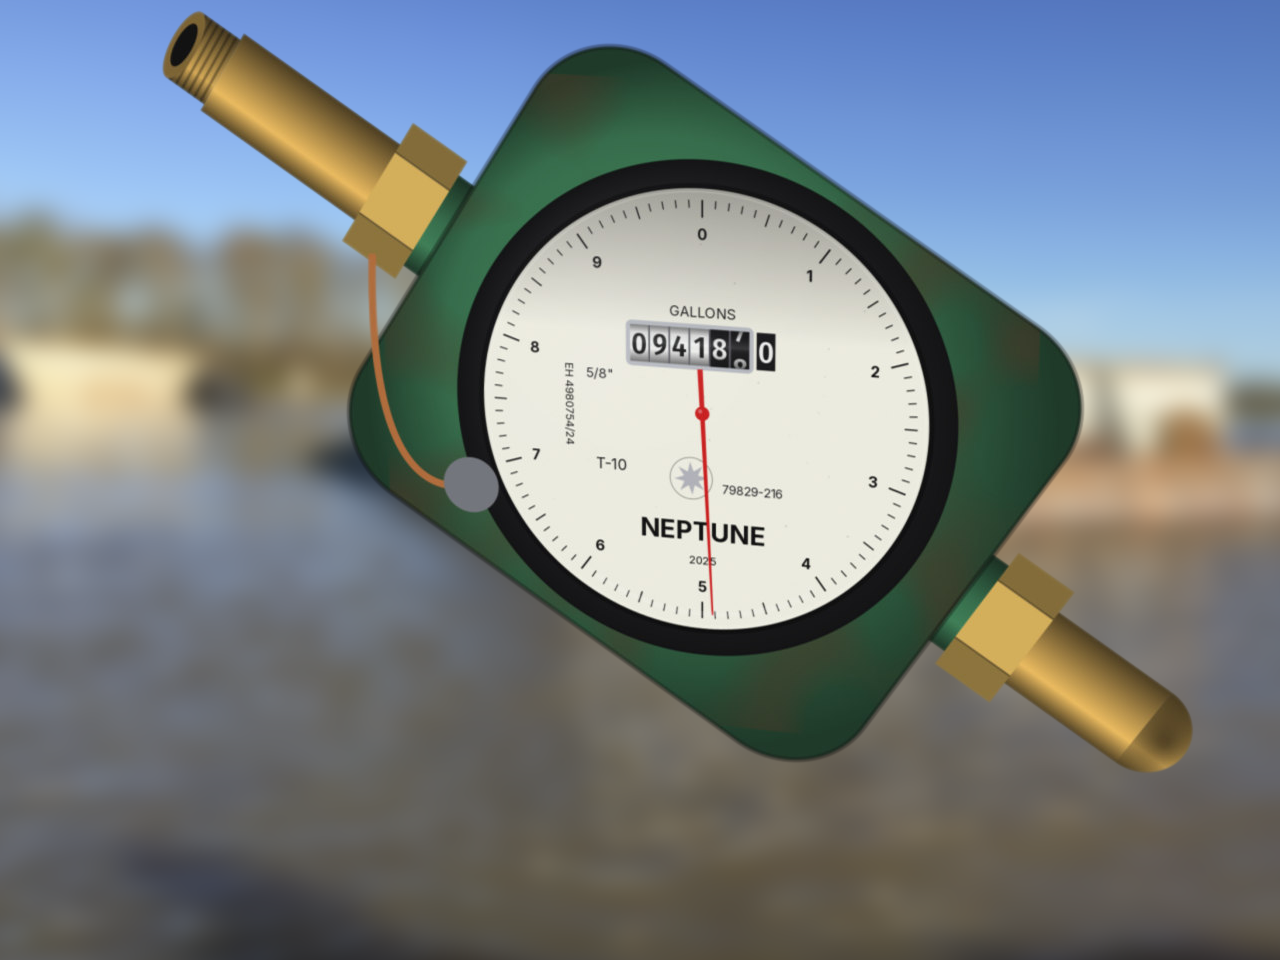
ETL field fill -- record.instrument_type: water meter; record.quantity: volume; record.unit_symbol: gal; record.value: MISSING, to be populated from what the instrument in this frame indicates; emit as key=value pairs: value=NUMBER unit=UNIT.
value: value=941874.9 unit=gal
